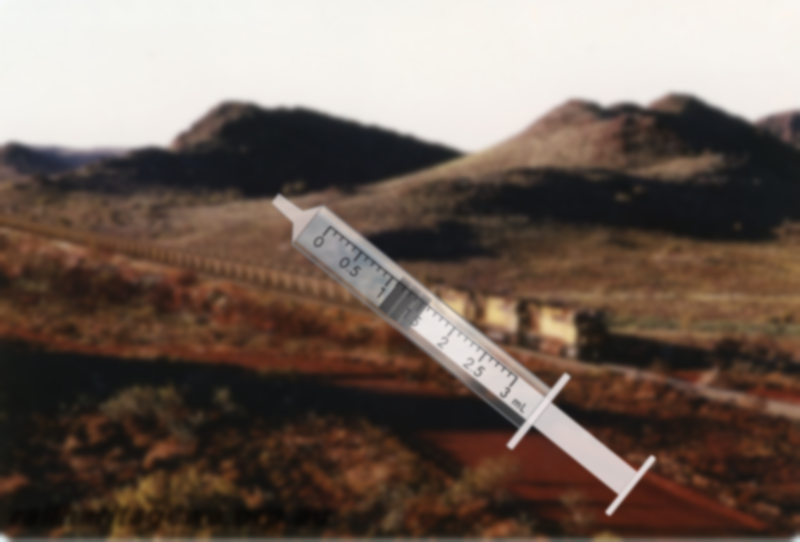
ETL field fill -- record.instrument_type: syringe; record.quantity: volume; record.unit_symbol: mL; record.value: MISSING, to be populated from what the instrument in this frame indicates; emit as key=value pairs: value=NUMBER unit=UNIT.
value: value=1.1 unit=mL
